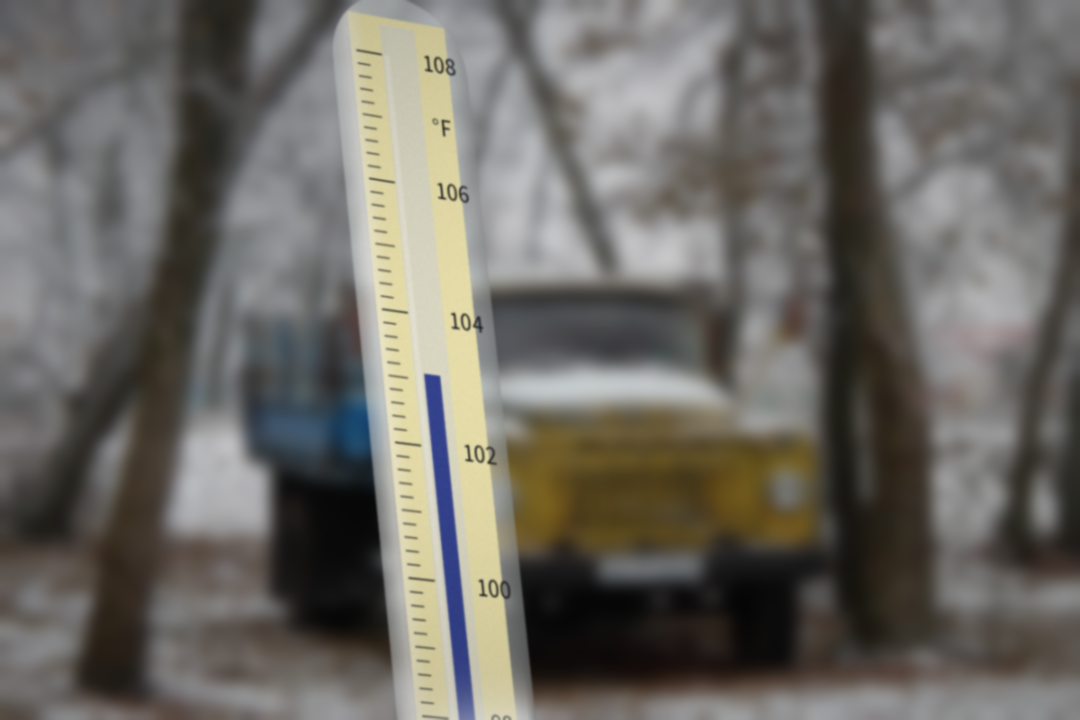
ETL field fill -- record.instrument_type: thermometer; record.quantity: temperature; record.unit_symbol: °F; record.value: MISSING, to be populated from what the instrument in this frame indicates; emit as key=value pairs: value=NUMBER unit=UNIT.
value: value=103.1 unit=°F
